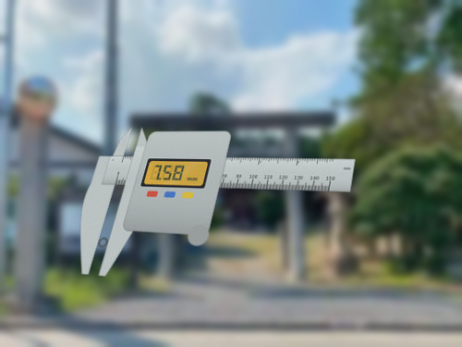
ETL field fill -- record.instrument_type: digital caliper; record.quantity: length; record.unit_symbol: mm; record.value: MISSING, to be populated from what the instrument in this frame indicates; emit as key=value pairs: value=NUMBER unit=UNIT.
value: value=7.58 unit=mm
